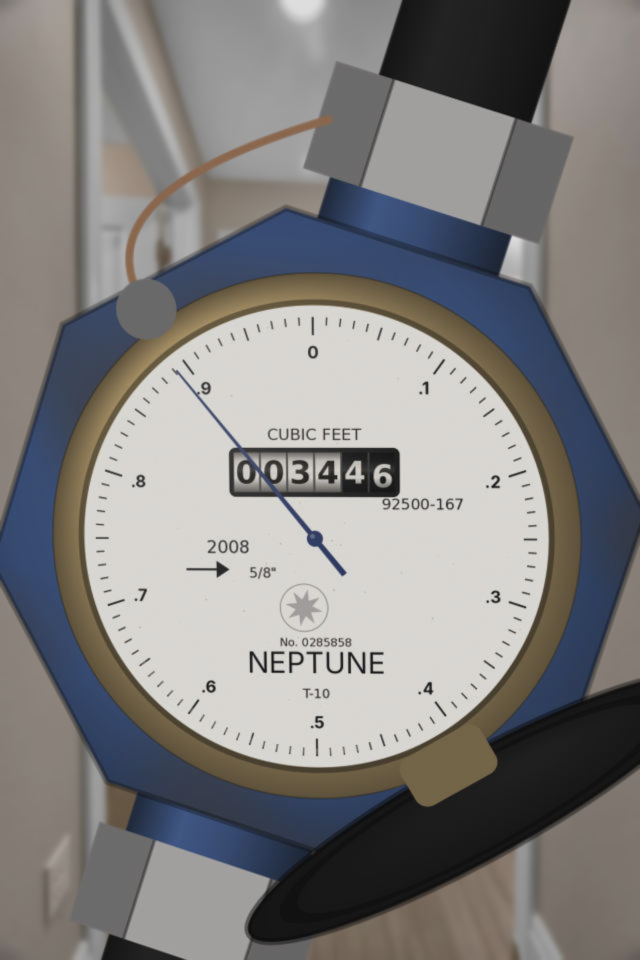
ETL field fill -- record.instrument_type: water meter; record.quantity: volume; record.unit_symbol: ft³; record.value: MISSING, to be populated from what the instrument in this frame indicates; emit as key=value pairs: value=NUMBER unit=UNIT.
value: value=3445.89 unit=ft³
